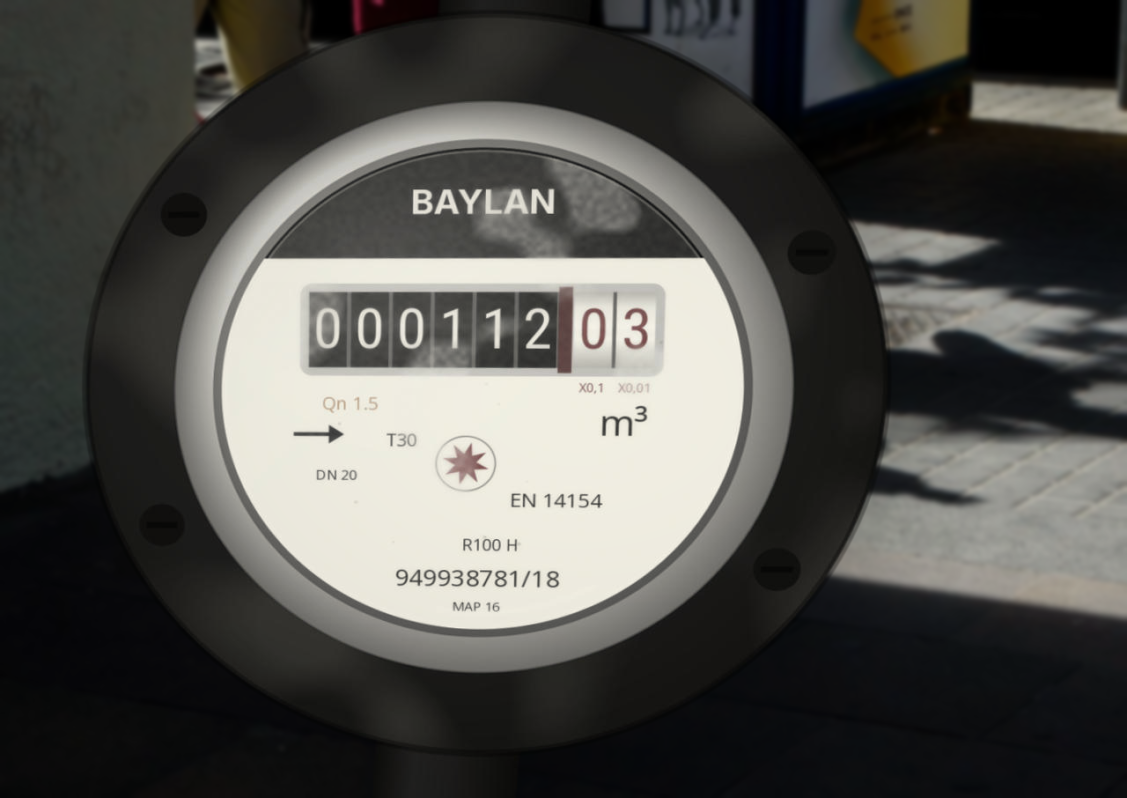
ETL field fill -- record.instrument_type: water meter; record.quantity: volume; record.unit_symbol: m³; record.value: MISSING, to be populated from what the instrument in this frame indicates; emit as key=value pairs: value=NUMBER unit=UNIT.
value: value=112.03 unit=m³
